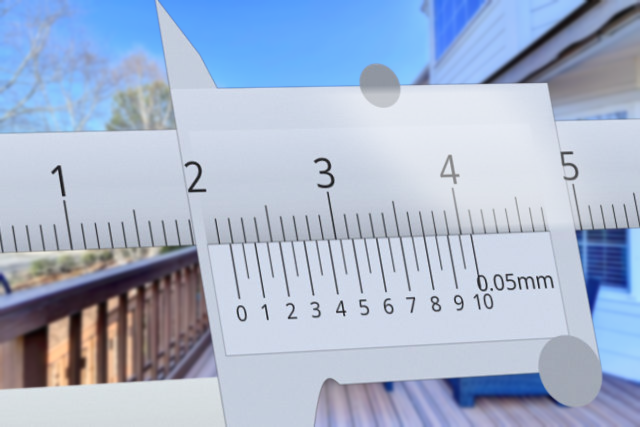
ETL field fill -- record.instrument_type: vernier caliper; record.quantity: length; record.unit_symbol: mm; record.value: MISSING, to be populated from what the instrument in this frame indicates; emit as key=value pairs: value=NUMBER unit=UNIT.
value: value=21.8 unit=mm
